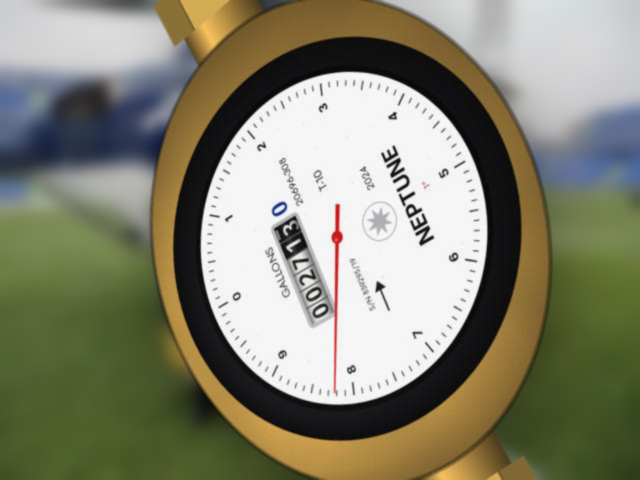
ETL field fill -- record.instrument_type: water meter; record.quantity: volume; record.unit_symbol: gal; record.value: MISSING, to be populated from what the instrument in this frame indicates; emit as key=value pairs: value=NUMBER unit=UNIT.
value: value=27128.2 unit=gal
